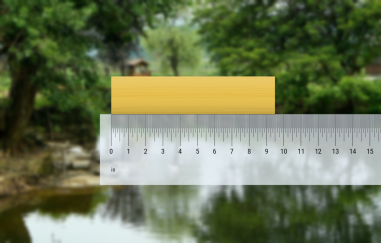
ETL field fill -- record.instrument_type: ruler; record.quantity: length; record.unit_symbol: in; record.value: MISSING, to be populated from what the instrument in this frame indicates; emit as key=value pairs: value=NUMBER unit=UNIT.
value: value=9.5 unit=in
